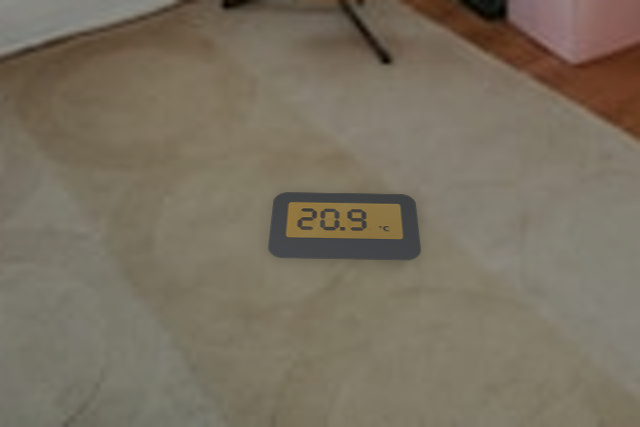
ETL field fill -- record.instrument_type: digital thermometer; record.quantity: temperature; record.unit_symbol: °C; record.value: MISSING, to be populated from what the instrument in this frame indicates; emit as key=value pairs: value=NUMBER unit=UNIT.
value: value=20.9 unit=°C
